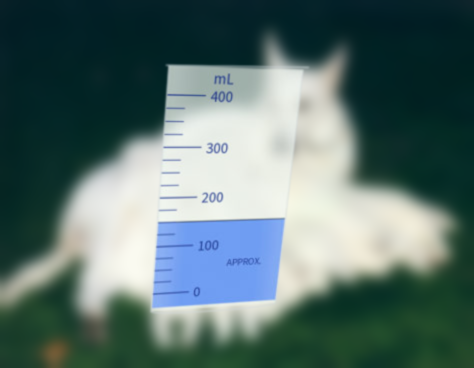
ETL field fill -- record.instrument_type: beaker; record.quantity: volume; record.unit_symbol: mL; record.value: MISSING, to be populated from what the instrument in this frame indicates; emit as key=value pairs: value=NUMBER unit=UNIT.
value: value=150 unit=mL
